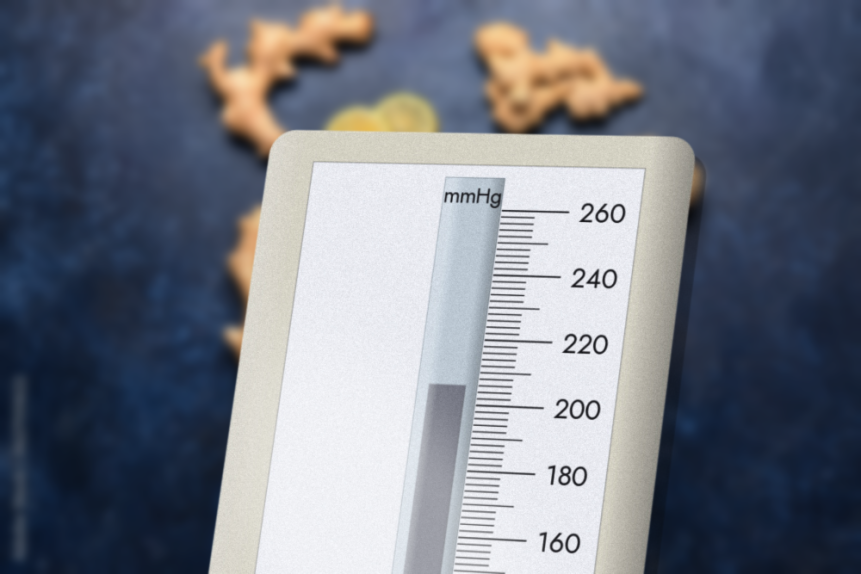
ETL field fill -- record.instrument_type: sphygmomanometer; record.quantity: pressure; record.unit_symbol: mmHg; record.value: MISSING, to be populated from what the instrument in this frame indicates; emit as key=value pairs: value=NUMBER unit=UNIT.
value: value=206 unit=mmHg
